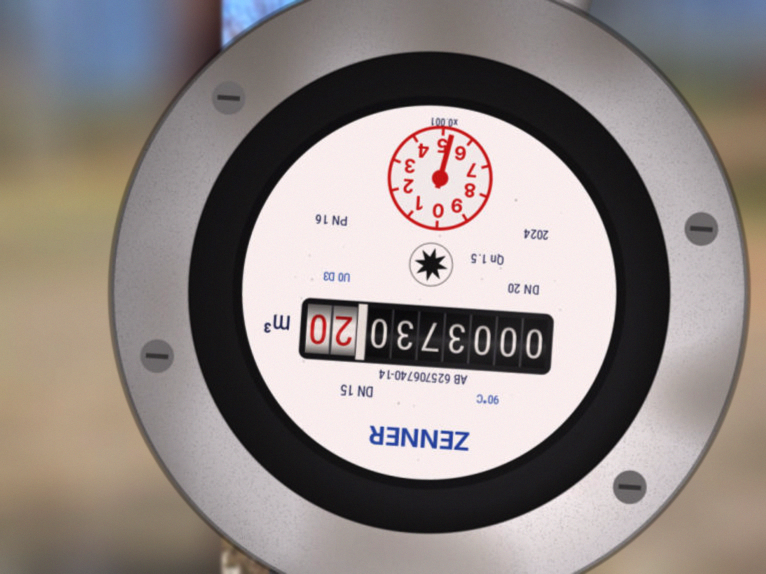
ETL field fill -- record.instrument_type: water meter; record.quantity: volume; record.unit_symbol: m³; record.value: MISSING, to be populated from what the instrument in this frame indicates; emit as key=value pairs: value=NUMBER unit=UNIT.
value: value=3730.205 unit=m³
